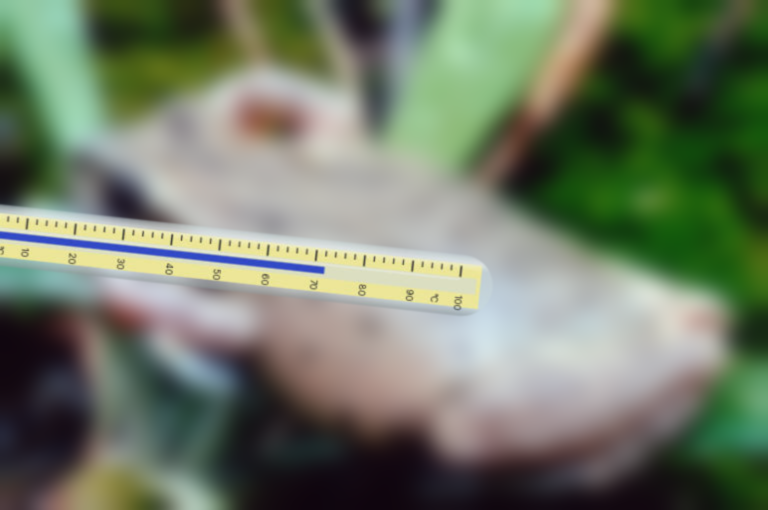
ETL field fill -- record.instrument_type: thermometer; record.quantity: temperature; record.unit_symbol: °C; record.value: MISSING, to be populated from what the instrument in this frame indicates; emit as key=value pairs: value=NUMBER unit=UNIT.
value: value=72 unit=°C
